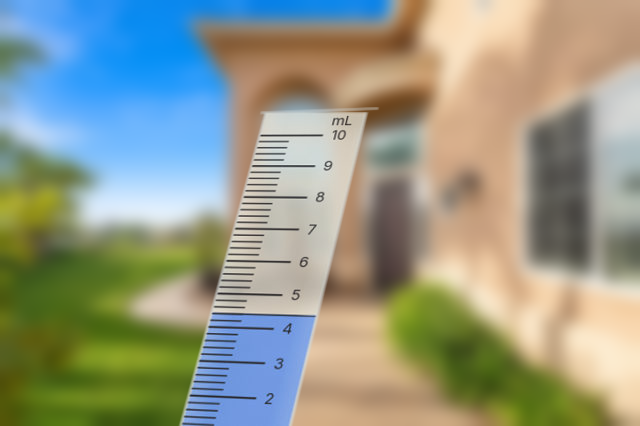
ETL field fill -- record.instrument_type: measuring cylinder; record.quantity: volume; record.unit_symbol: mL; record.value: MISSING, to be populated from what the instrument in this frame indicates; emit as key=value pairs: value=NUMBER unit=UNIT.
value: value=4.4 unit=mL
